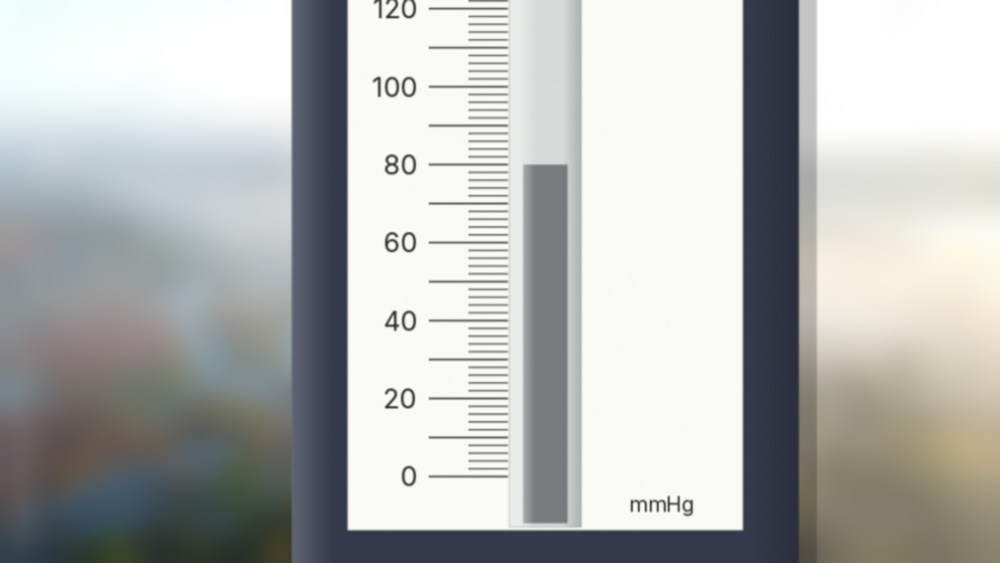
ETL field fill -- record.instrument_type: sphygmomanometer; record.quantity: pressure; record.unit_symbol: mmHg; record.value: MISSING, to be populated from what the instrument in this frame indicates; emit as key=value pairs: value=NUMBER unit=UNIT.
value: value=80 unit=mmHg
